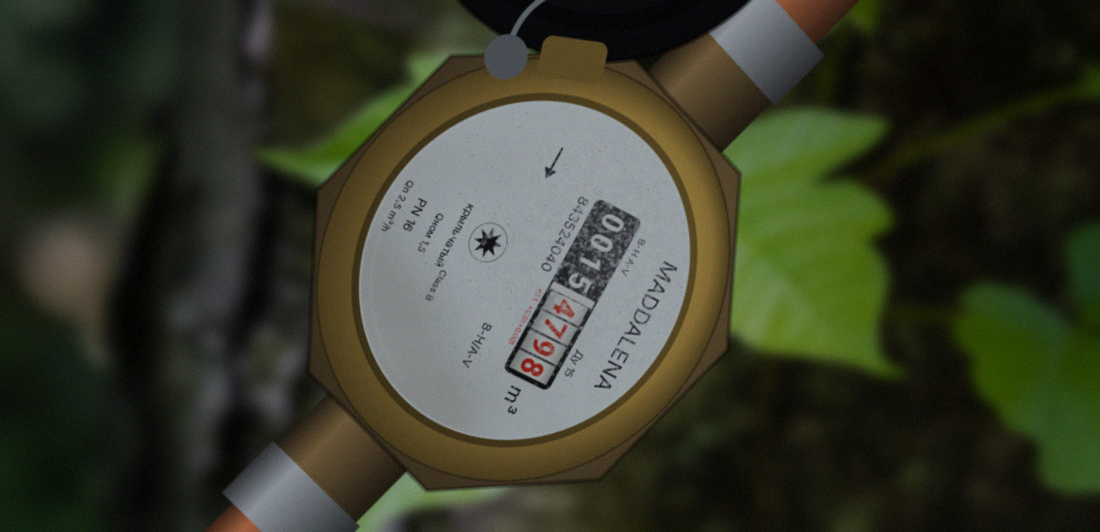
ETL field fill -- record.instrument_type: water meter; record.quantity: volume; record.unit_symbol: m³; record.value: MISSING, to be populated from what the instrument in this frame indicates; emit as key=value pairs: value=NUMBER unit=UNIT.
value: value=15.4798 unit=m³
